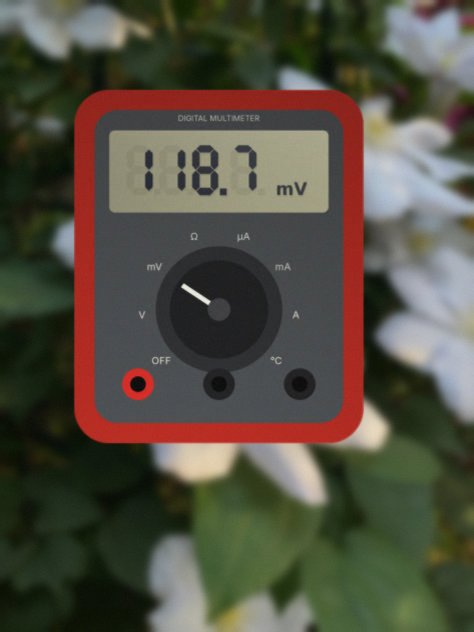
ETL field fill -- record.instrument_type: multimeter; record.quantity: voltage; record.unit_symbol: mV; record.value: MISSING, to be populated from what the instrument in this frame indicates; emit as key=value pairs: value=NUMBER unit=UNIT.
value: value=118.7 unit=mV
